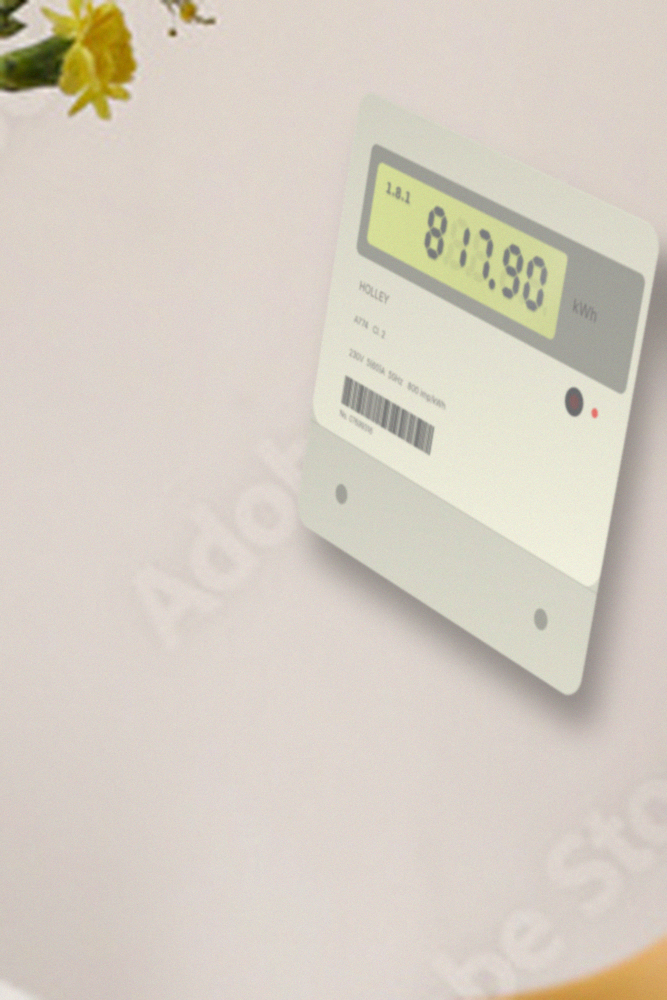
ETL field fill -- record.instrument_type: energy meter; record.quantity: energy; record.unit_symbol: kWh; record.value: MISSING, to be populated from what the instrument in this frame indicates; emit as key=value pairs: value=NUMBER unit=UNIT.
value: value=817.90 unit=kWh
